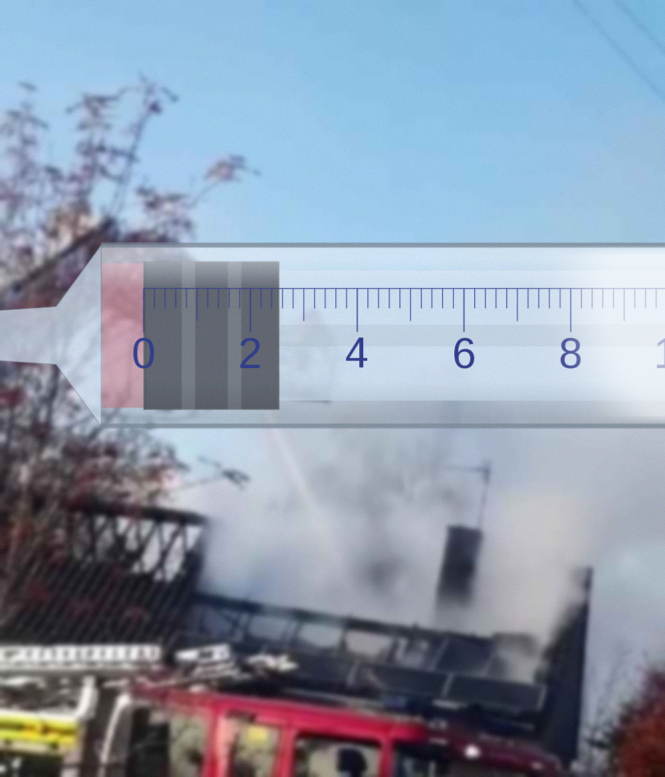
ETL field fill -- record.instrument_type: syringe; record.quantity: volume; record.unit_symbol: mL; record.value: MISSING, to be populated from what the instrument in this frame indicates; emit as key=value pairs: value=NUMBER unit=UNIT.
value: value=0 unit=mL
